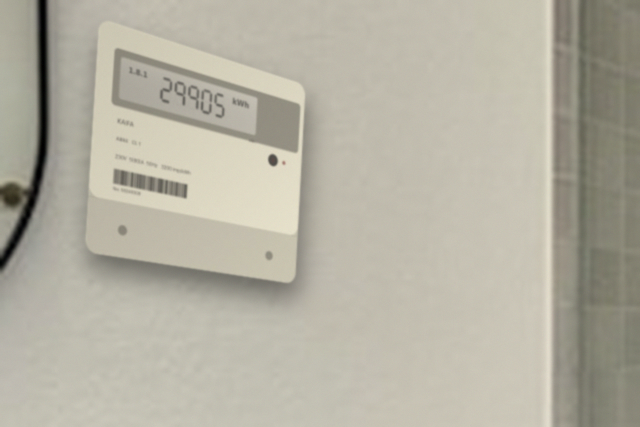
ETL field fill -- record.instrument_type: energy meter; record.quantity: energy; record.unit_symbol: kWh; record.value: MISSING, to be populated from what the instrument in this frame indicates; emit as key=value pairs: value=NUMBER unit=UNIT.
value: value=29905 unit=kWh
